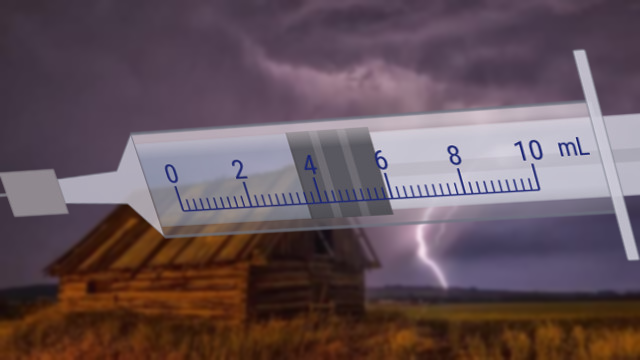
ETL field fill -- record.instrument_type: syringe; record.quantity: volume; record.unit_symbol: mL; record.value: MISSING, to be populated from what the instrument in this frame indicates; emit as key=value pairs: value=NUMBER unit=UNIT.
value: value=3.6 unit=mL
